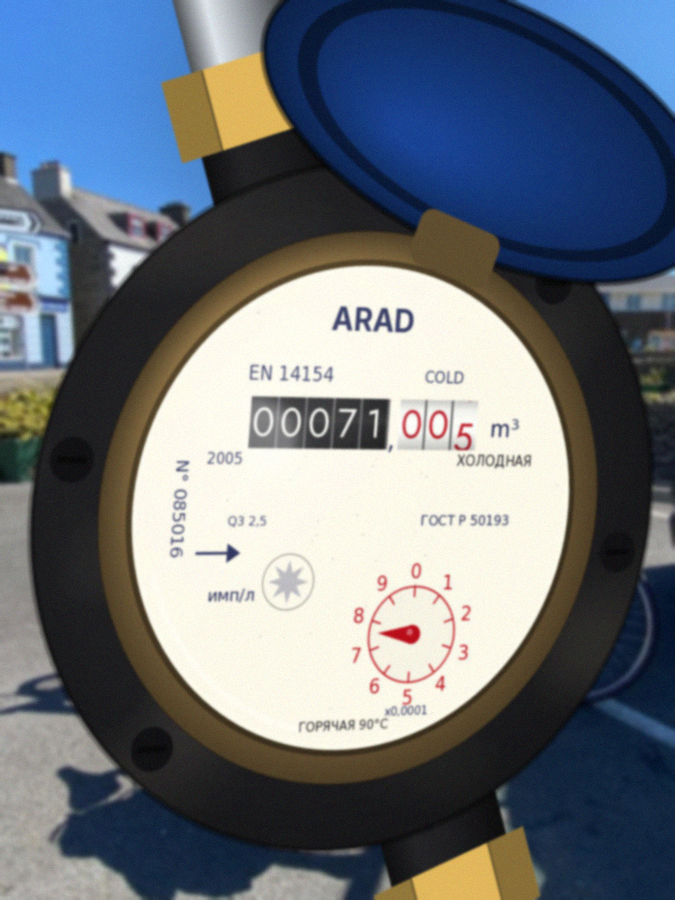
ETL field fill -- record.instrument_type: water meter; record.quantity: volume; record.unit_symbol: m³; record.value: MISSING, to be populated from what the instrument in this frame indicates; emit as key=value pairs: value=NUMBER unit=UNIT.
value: value=71.0047 unit=m³
